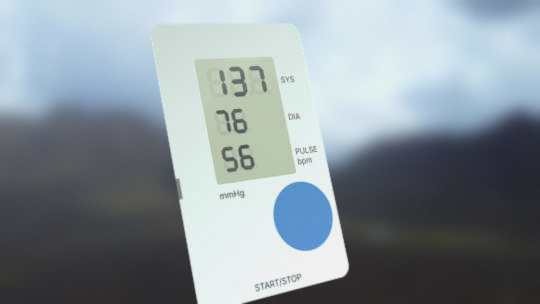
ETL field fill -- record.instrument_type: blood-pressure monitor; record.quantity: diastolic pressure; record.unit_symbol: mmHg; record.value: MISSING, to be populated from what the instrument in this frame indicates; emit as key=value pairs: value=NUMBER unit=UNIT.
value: value=76 unit=mmHg
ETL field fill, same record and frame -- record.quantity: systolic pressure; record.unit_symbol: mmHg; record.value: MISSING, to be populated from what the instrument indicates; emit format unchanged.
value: value=137 unit=mmHg
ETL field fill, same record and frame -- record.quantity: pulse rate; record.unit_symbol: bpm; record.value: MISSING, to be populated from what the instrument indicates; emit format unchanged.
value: value=56 unit=bpm
